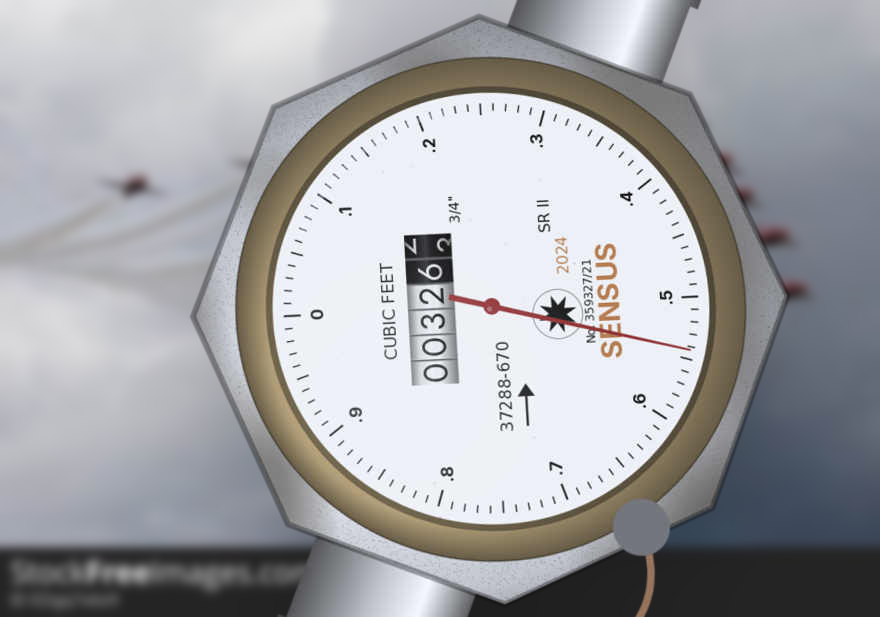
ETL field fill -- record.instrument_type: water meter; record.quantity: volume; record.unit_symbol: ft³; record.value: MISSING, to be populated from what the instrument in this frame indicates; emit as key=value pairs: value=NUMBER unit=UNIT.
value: value=3262.54 unit=ft³
